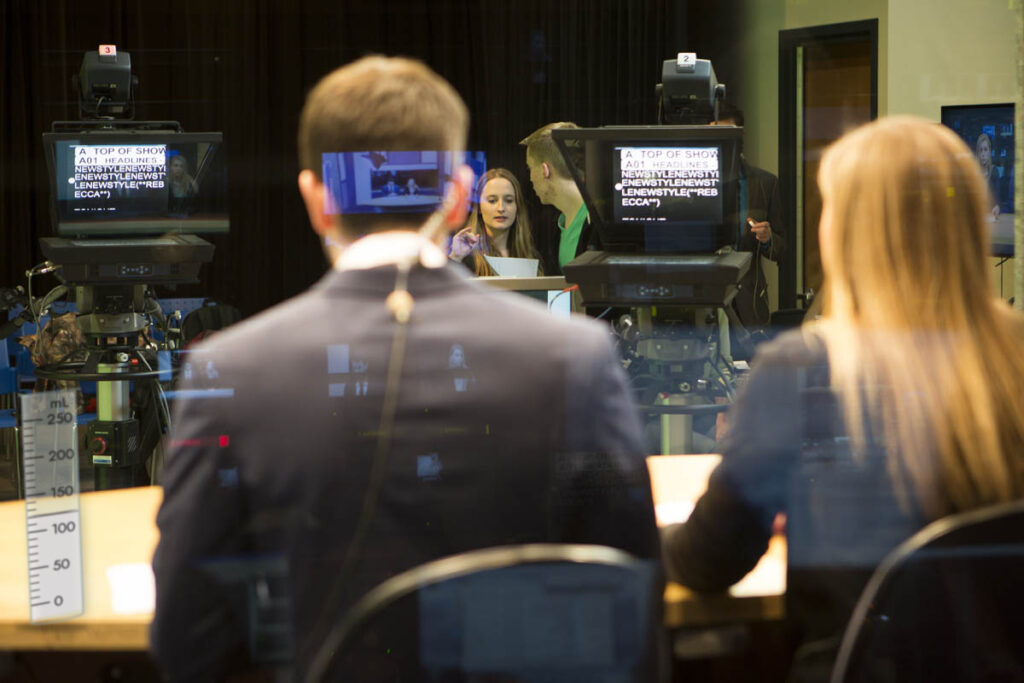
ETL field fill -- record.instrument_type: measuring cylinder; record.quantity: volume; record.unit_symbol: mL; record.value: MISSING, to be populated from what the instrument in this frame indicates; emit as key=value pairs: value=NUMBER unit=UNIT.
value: value=120 unit=mL
